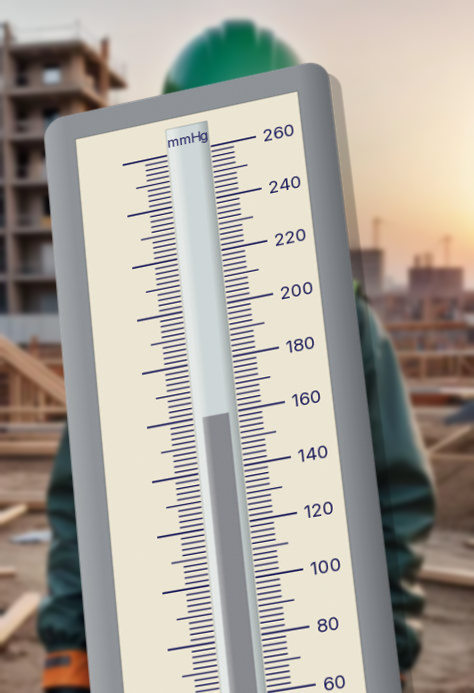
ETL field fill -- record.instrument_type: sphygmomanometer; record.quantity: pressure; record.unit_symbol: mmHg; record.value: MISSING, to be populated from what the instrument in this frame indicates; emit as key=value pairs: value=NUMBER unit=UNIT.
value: value=160 unit=mmHg
